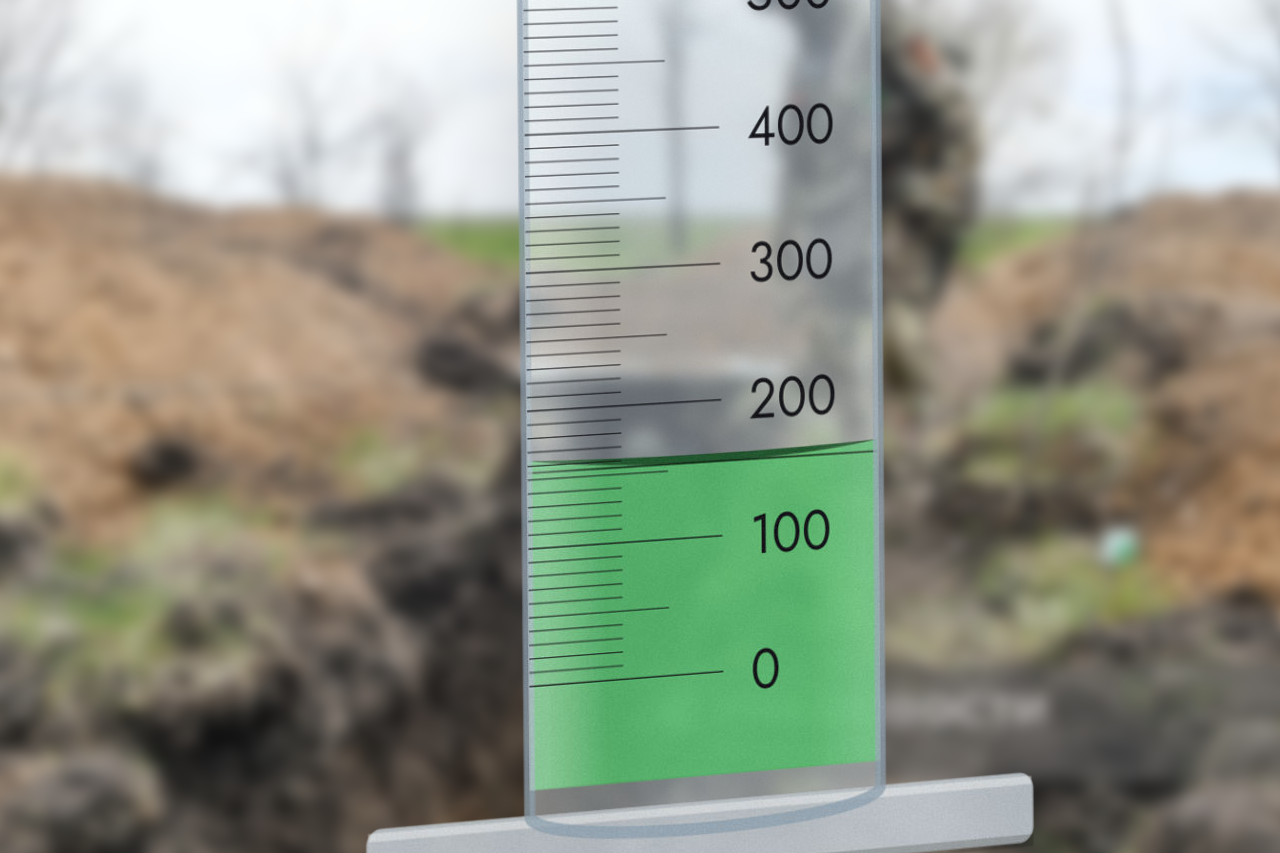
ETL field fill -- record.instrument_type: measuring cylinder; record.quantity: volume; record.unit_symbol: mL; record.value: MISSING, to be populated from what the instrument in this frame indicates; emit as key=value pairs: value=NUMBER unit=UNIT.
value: value=155 unit=mL
